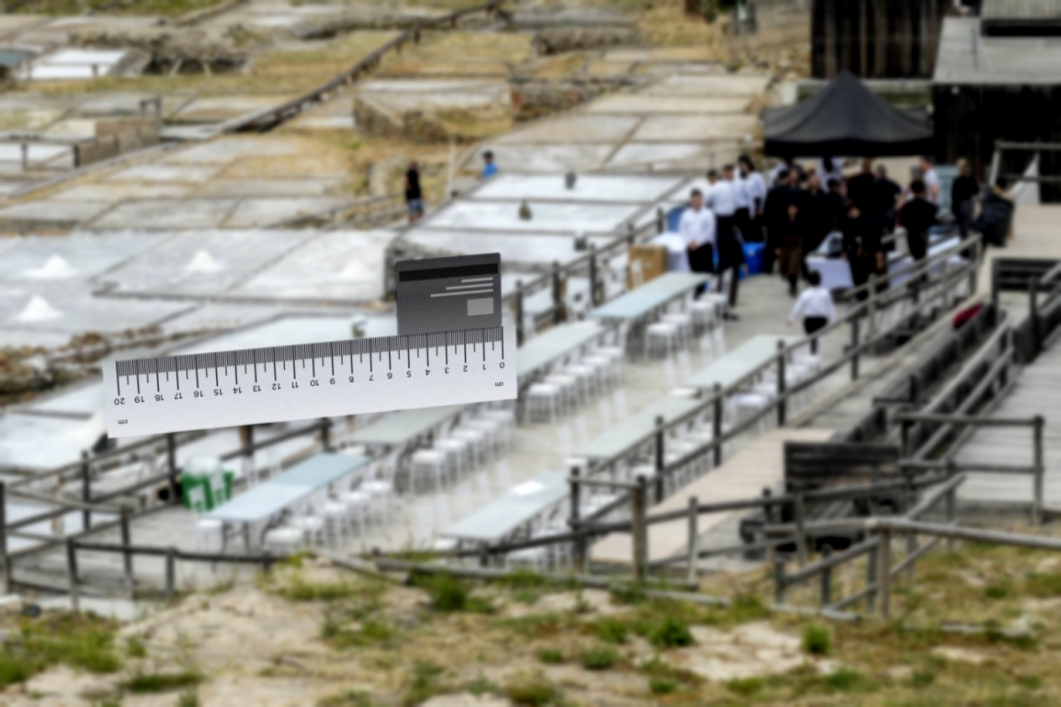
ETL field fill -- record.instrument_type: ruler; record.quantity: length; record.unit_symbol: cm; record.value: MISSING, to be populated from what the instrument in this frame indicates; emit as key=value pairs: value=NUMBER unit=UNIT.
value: value=5.5 unit=cm
